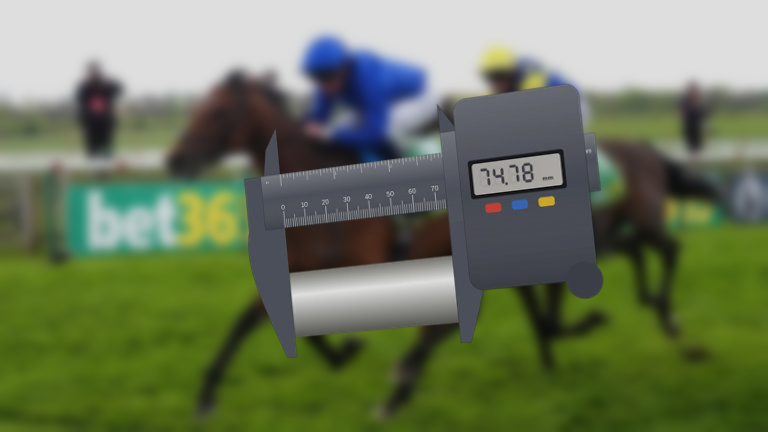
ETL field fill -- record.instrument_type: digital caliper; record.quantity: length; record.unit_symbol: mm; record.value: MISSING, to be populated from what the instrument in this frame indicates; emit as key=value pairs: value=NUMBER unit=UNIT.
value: value=74.78 unit=mm
